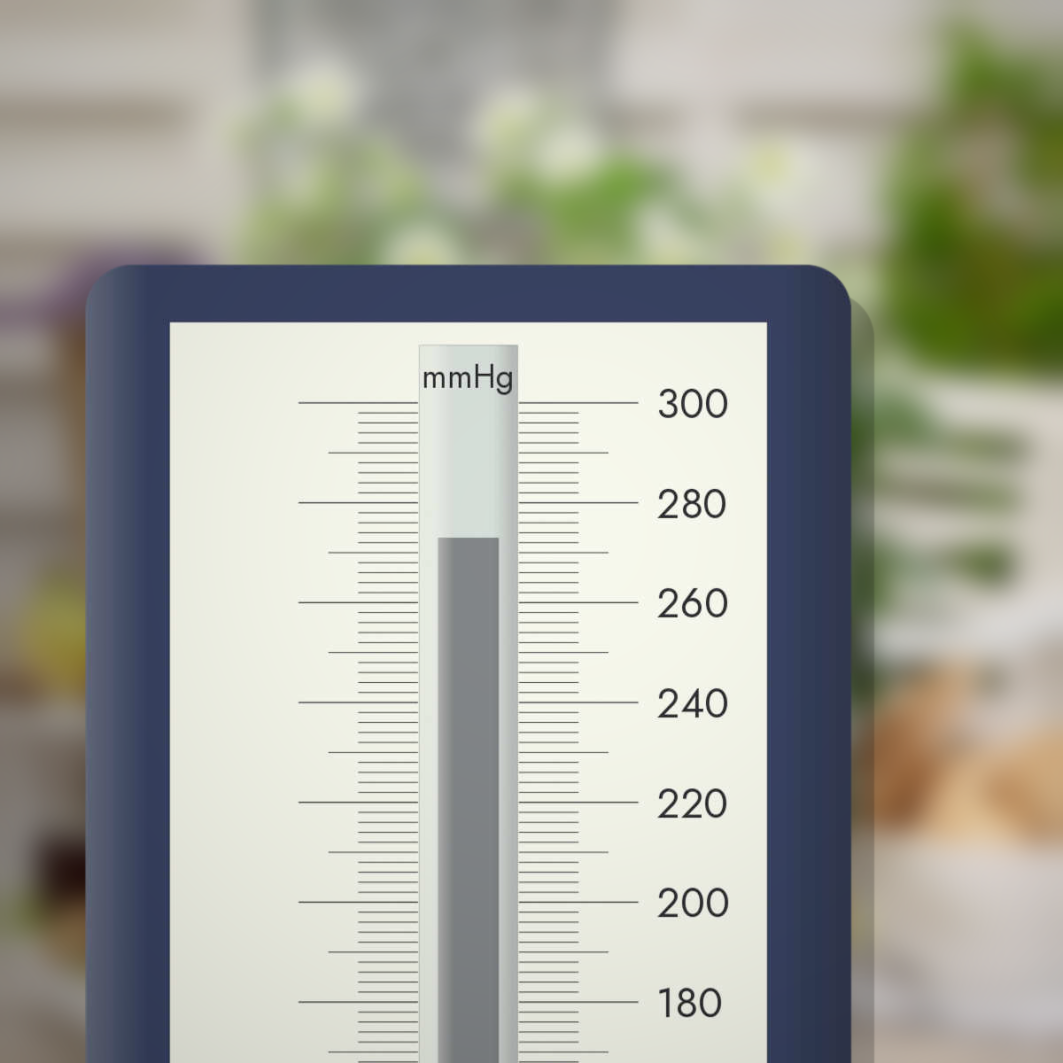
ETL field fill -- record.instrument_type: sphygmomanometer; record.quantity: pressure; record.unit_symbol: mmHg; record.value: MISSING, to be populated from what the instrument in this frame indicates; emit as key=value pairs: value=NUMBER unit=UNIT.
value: value=273 unit=mmHg
